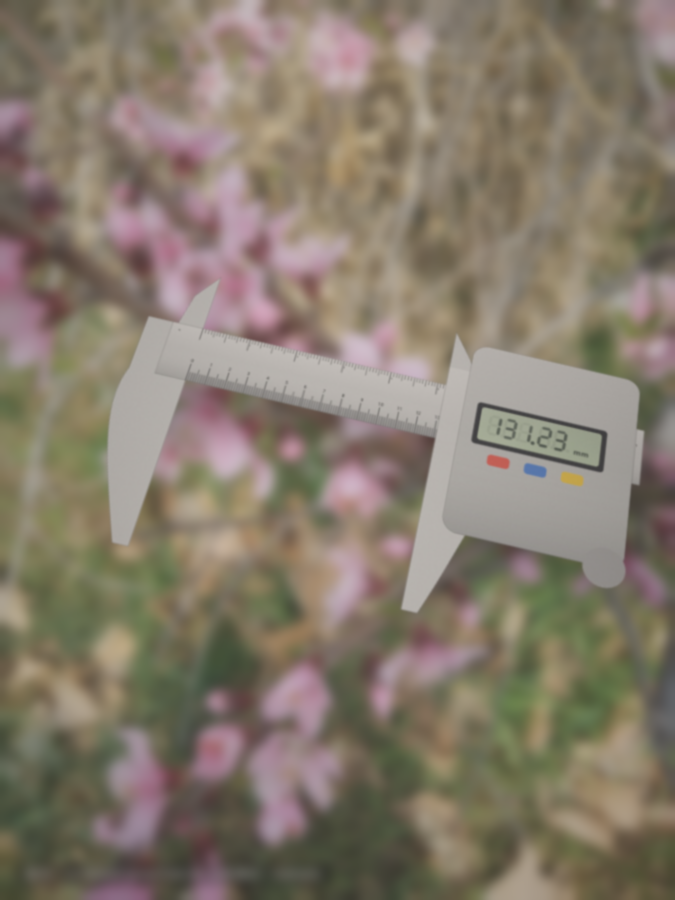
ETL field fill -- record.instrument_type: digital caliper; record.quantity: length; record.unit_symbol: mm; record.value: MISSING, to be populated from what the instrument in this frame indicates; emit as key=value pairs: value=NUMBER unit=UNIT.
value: value=131.23 unit=mm
